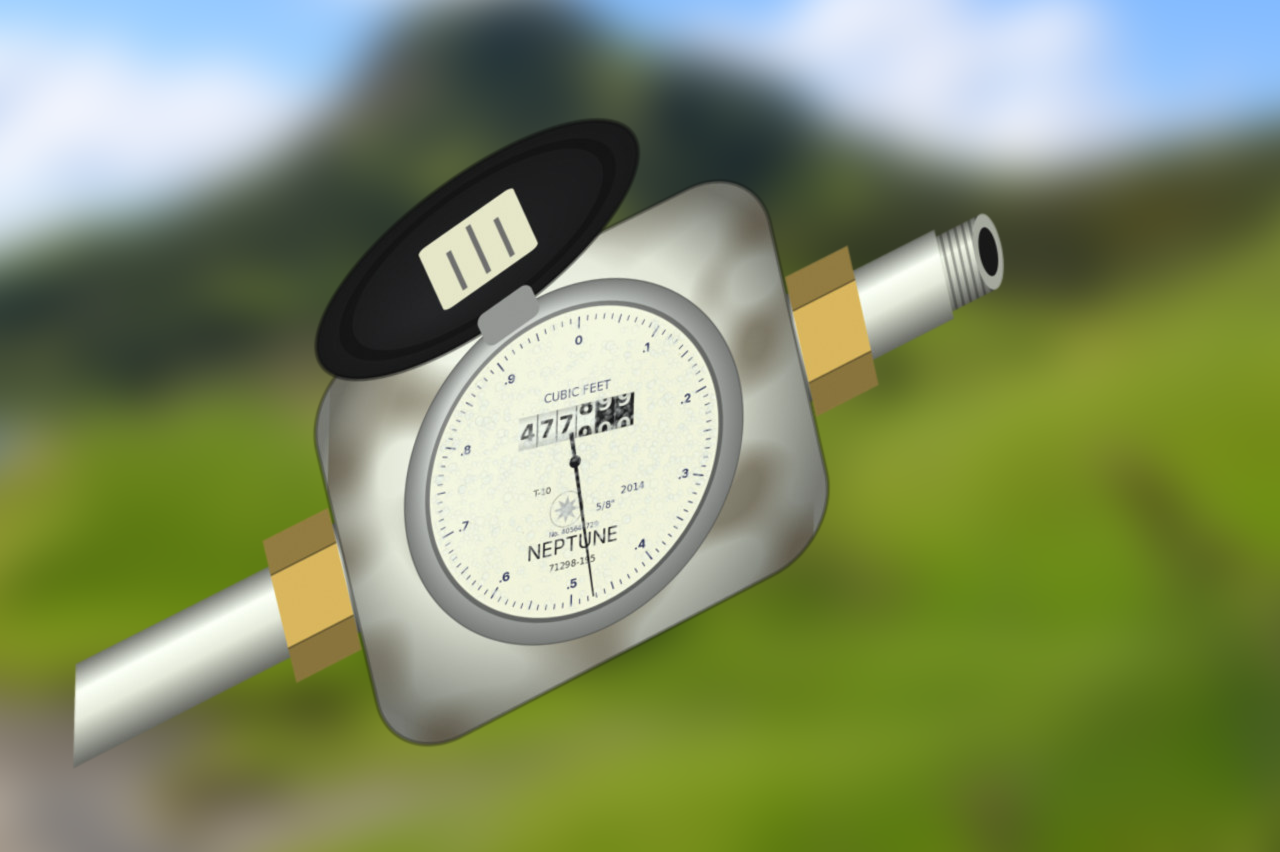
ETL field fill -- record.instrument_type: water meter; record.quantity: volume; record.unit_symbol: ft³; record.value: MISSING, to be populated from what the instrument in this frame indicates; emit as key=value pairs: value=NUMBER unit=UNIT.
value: value=477899.47 unit=ft³
